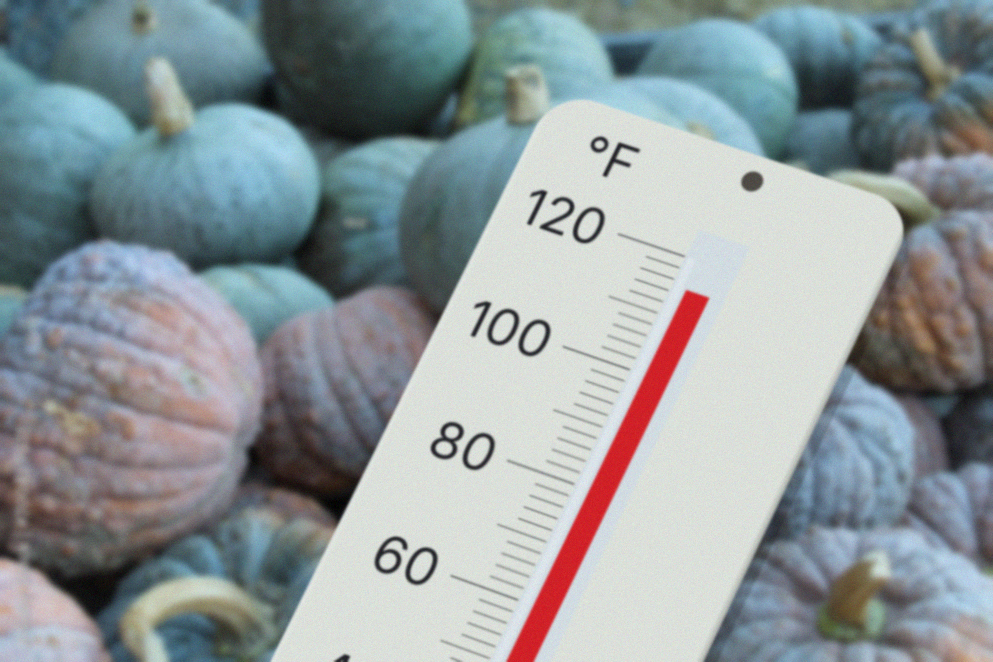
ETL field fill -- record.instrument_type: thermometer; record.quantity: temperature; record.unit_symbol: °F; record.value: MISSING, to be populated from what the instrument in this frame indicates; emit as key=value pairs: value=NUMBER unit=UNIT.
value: value=115 unit=°F
